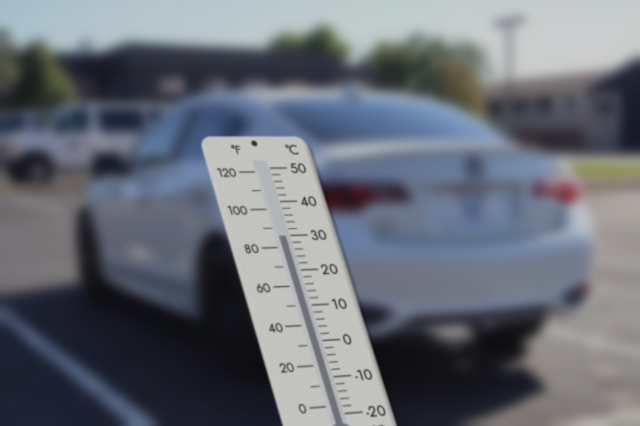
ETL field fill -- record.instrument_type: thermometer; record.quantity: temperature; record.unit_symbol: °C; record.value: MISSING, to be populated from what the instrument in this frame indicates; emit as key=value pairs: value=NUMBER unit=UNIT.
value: value=30 unit=°C
